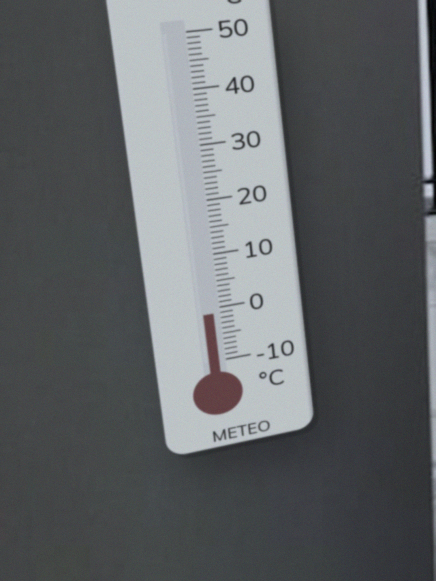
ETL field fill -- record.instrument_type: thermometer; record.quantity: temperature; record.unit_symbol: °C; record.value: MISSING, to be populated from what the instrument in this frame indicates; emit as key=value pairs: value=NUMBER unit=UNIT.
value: value=-1 unit=°C
